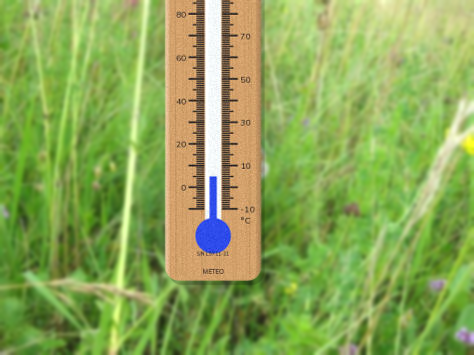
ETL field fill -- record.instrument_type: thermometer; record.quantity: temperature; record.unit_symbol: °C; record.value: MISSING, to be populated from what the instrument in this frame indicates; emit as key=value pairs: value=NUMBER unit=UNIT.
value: value=5 unit=°C
